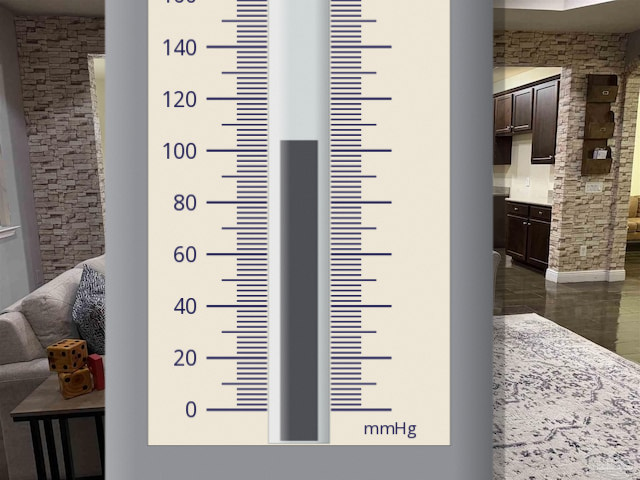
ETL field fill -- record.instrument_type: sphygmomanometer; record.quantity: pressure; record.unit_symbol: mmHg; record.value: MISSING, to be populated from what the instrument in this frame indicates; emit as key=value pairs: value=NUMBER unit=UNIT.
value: value=104 unit=mmHg
